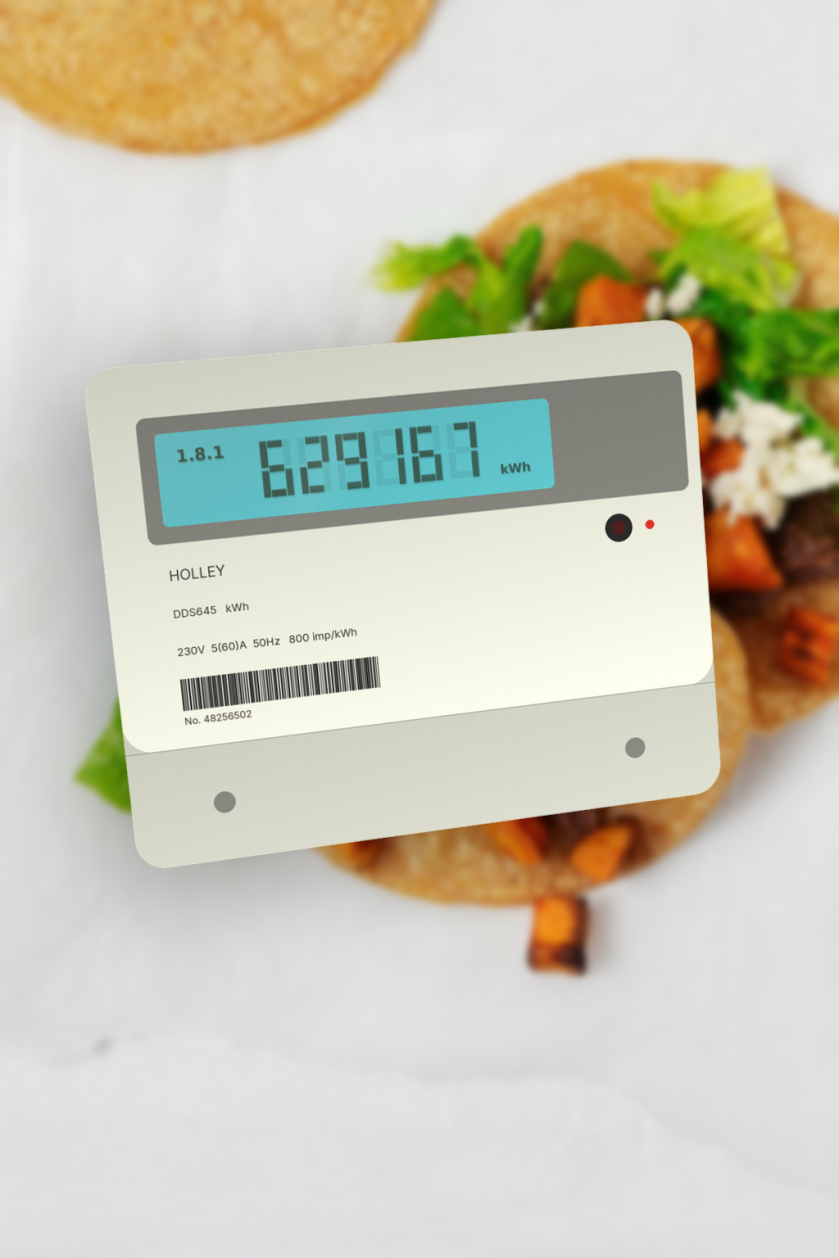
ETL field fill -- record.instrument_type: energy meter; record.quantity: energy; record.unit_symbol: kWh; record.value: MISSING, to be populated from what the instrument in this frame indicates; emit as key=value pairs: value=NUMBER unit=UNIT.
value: value=629167 unit=kWh
